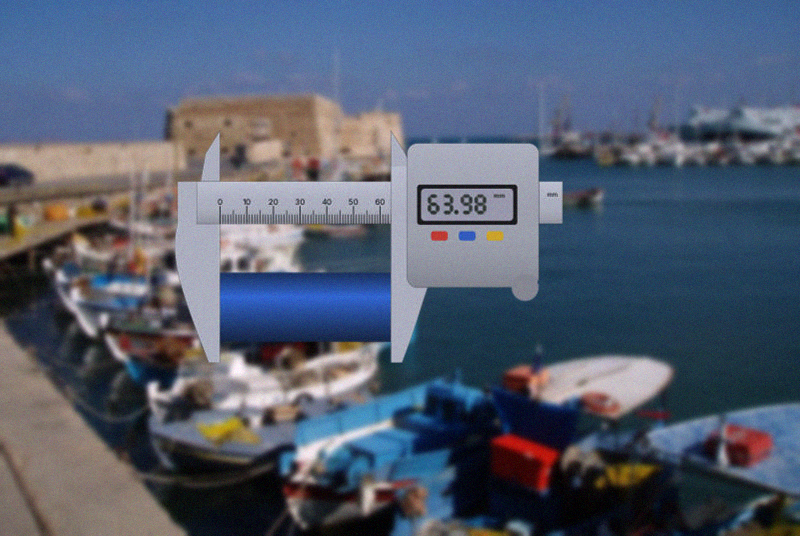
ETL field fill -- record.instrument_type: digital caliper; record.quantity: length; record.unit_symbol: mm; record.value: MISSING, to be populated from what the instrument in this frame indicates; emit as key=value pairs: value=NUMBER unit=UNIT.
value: value=63.98 unit=mm
